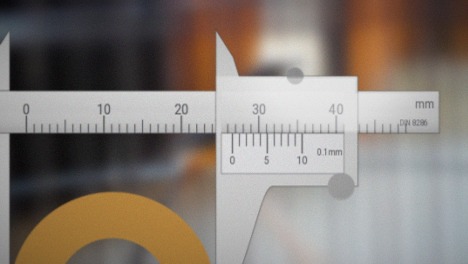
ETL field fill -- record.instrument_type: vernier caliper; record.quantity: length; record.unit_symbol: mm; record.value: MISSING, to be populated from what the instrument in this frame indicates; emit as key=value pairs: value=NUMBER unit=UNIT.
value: value=26.6 unit=mm
